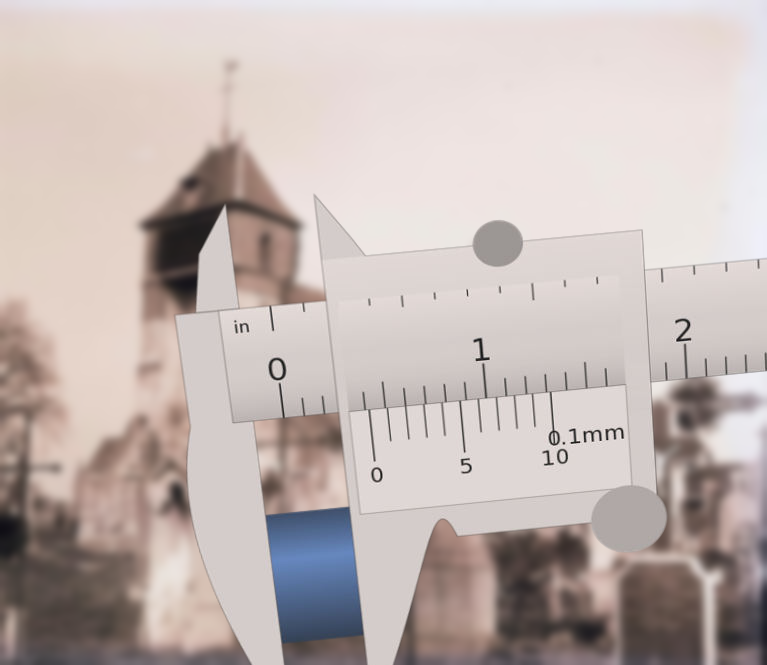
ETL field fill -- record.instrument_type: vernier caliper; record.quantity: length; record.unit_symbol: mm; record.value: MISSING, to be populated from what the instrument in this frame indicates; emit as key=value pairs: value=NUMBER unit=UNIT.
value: value=4.2 unit=mm
